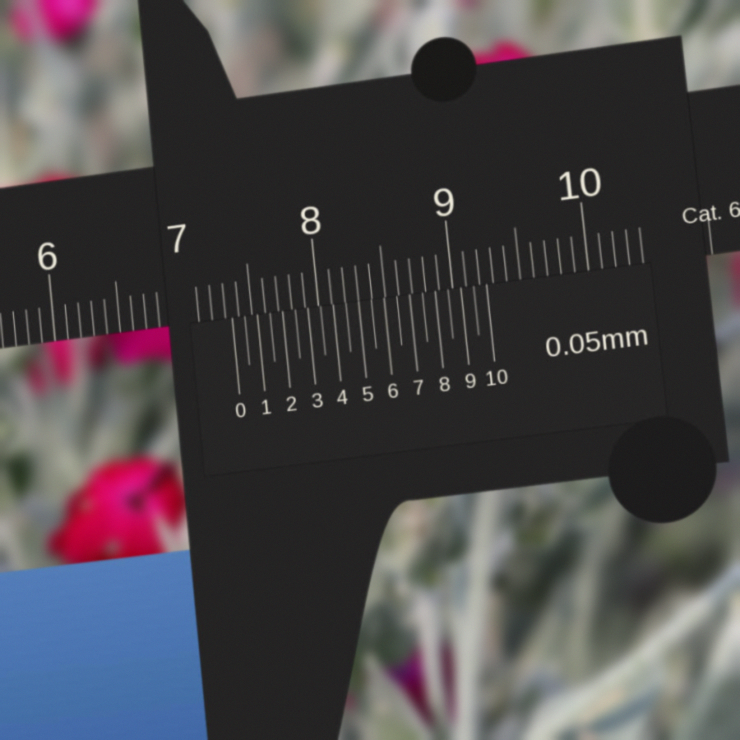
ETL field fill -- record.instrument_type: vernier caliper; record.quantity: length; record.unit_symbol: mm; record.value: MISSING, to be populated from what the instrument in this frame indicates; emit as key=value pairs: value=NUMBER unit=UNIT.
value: value=73.5 unit=mm
